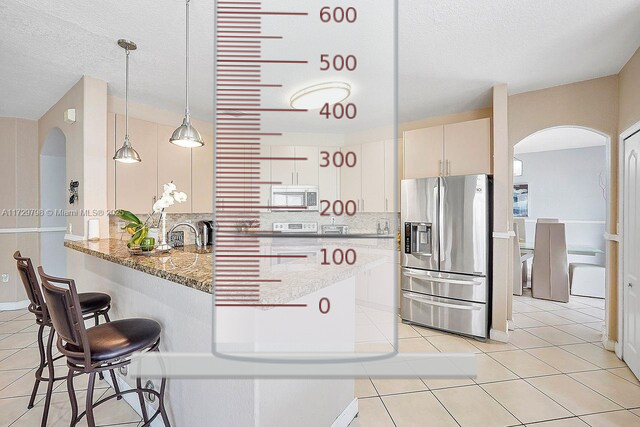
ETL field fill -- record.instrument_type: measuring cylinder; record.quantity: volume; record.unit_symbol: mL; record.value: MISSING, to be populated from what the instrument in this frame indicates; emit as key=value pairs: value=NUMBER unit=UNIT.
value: value=140 unit=mL
